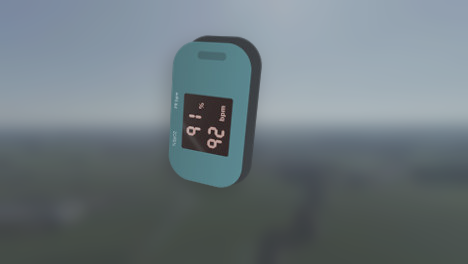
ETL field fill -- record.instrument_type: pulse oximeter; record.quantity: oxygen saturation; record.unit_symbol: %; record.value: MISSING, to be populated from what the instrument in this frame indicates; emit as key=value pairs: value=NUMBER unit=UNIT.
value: value=91 unit=%
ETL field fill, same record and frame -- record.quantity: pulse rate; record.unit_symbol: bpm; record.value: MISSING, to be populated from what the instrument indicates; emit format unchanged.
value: value=92 unit=bpm
